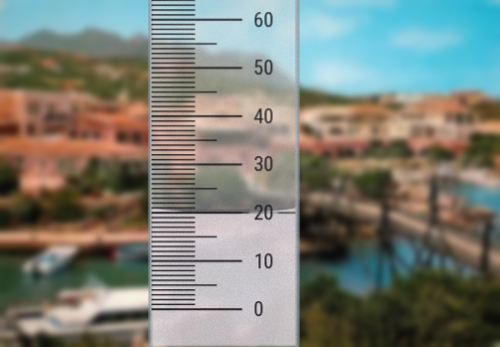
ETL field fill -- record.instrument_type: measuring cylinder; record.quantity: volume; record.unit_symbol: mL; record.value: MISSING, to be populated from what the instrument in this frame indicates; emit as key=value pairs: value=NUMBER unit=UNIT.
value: value=20 unit=mL
